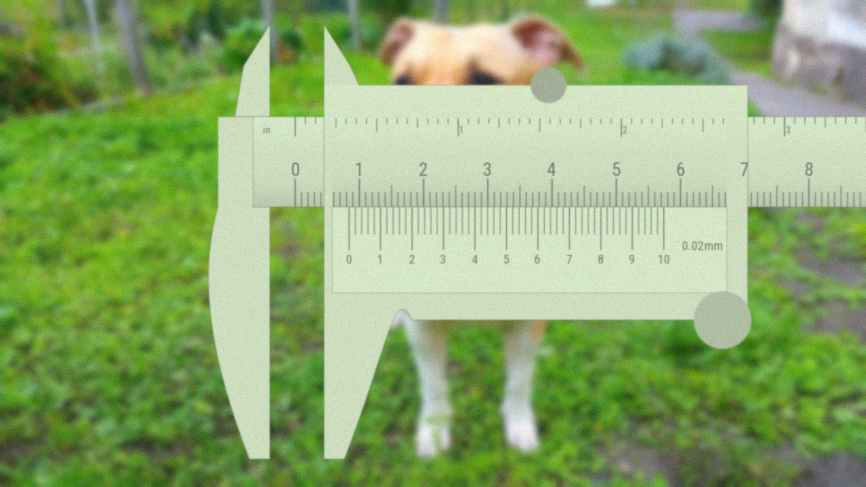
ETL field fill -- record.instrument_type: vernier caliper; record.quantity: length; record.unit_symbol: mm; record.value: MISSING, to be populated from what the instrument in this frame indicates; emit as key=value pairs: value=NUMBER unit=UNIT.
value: value=8.4 unit=mm
